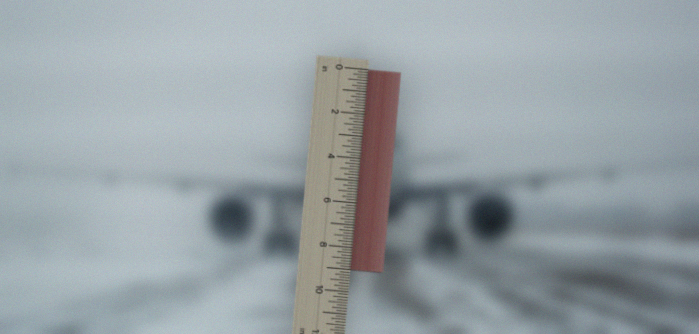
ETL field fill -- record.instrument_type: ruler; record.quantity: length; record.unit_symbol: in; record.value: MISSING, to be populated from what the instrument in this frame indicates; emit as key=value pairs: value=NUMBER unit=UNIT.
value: value=9 unit=in
